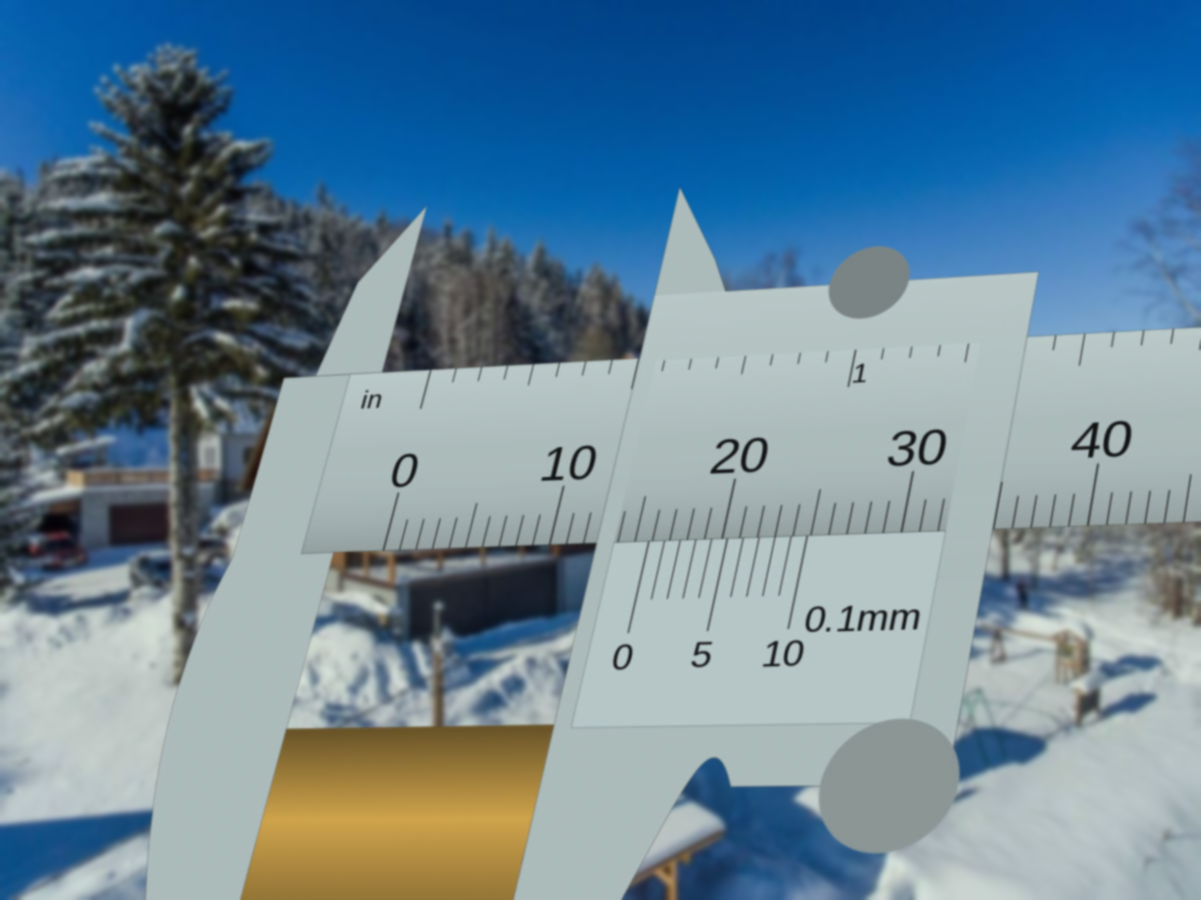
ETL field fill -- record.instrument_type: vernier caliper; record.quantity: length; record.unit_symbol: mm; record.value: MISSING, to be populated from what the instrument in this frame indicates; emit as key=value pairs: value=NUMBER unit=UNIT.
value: value=15.8 unit=mm
